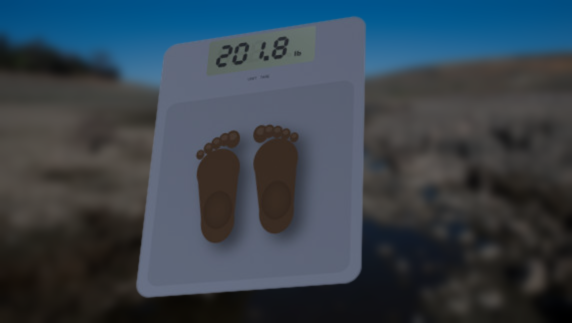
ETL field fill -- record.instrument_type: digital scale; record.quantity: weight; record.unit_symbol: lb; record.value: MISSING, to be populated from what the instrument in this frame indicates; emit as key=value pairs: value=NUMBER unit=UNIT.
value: value=201.8 unit=lb
